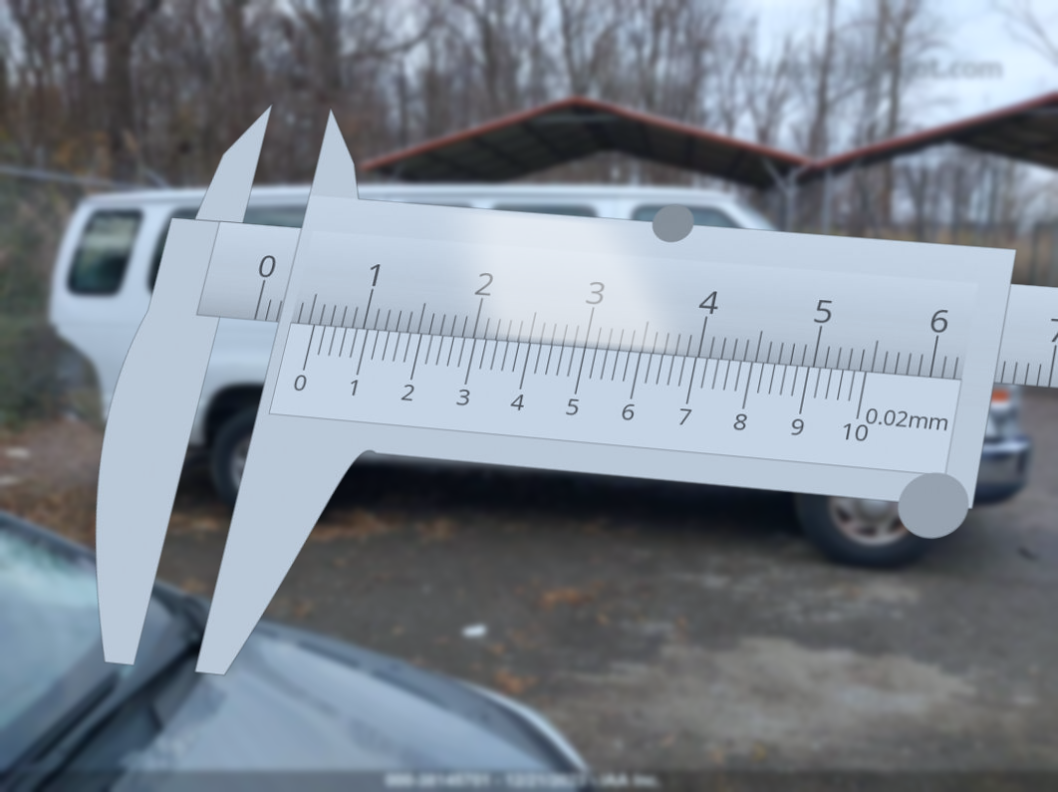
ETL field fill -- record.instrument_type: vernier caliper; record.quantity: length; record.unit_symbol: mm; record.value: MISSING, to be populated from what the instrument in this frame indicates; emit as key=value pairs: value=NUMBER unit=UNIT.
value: value=5.5 unit=mm
